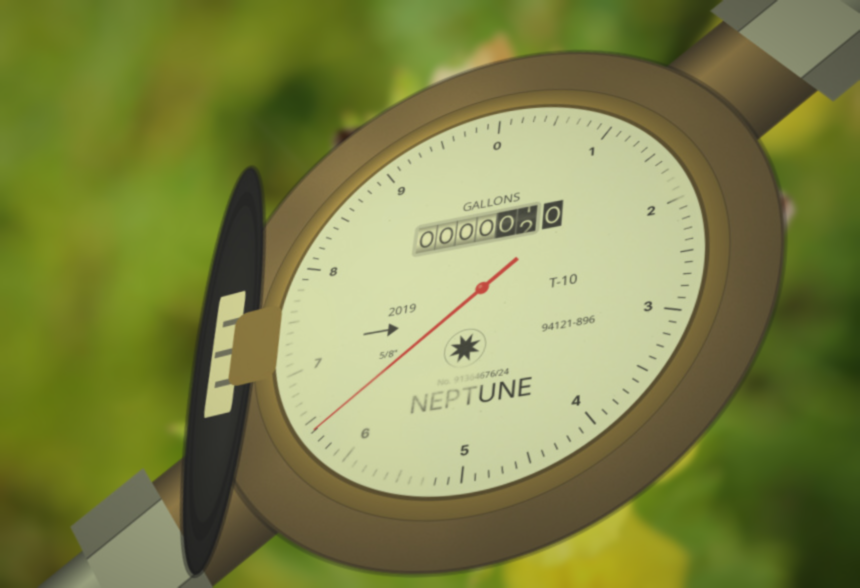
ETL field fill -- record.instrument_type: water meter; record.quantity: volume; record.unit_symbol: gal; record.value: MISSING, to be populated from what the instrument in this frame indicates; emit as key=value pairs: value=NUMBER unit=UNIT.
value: value=16.4 unit=gal
